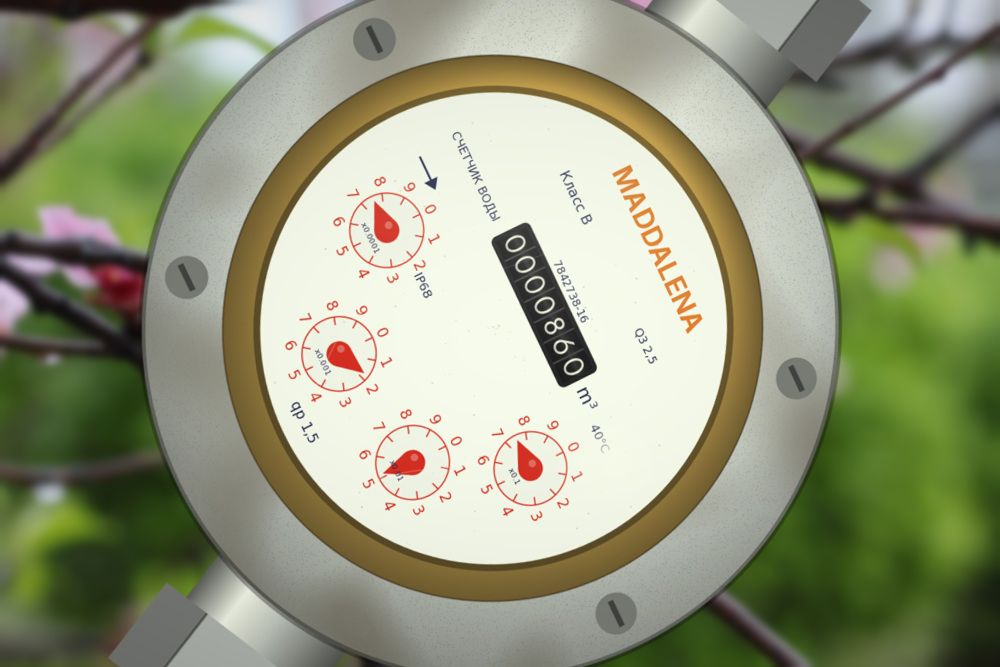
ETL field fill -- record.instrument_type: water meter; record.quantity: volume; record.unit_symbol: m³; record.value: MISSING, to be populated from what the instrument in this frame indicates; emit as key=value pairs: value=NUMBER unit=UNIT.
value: value=860.7517 unit=m³
